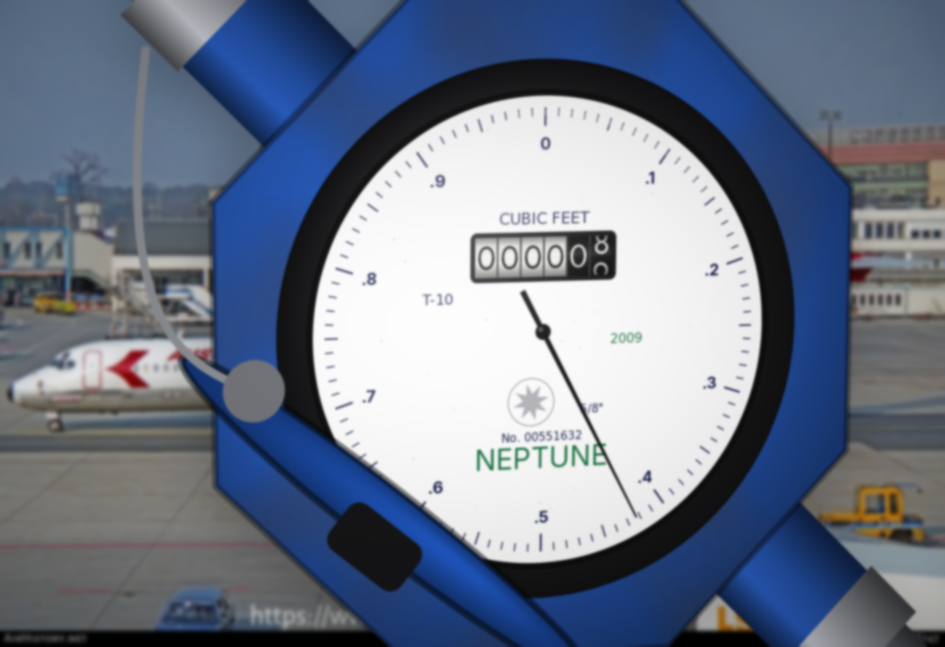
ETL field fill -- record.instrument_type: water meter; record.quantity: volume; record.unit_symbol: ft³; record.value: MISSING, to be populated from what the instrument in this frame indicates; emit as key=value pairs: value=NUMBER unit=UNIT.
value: value=8.42 unit=ft³
